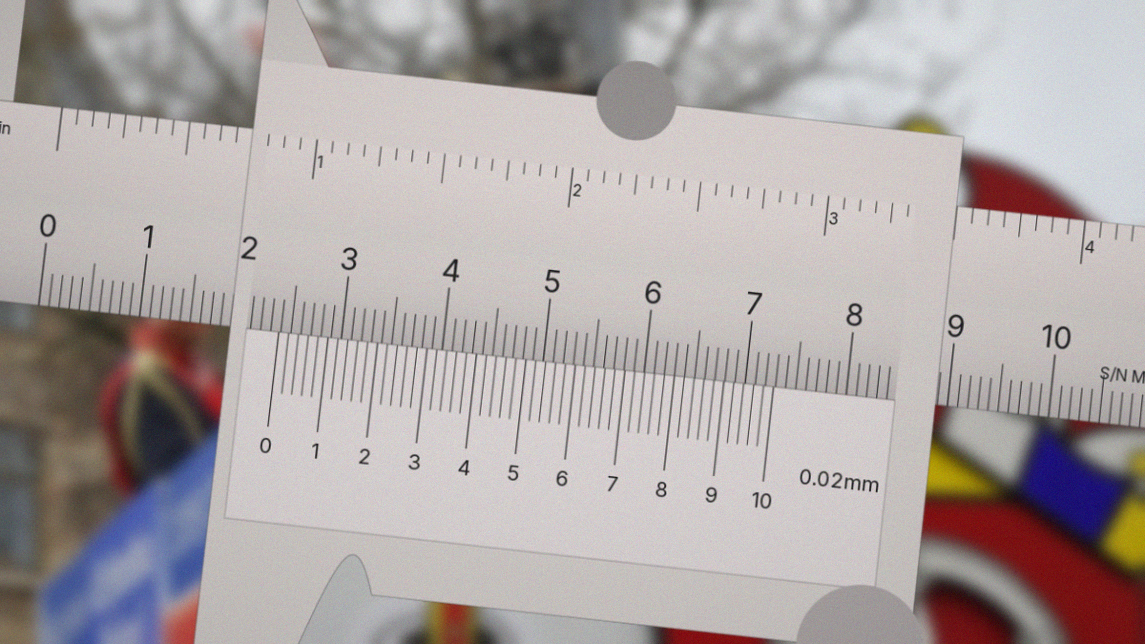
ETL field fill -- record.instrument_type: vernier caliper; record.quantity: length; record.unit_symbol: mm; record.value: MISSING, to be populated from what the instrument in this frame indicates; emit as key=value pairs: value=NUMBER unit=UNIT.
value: value=23.8 unit=mm
